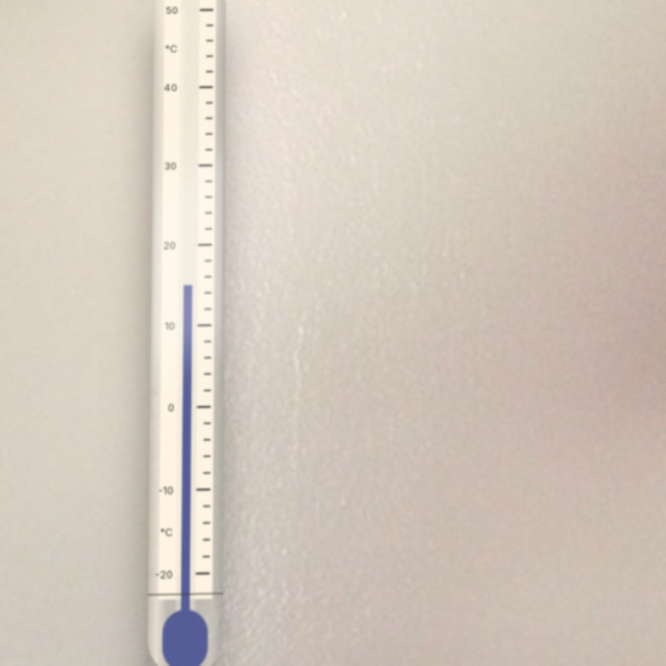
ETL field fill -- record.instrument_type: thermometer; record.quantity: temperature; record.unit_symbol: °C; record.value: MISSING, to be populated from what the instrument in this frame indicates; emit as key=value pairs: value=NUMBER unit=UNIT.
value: value=15 unit=°C
